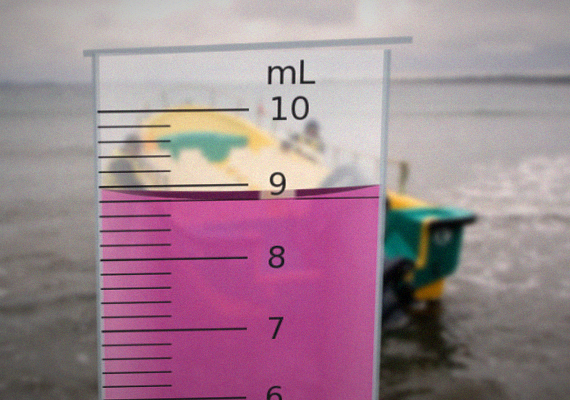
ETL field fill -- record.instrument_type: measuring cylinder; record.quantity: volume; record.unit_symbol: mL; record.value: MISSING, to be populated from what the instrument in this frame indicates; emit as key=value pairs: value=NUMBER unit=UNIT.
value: value=8.8 unit=mL
